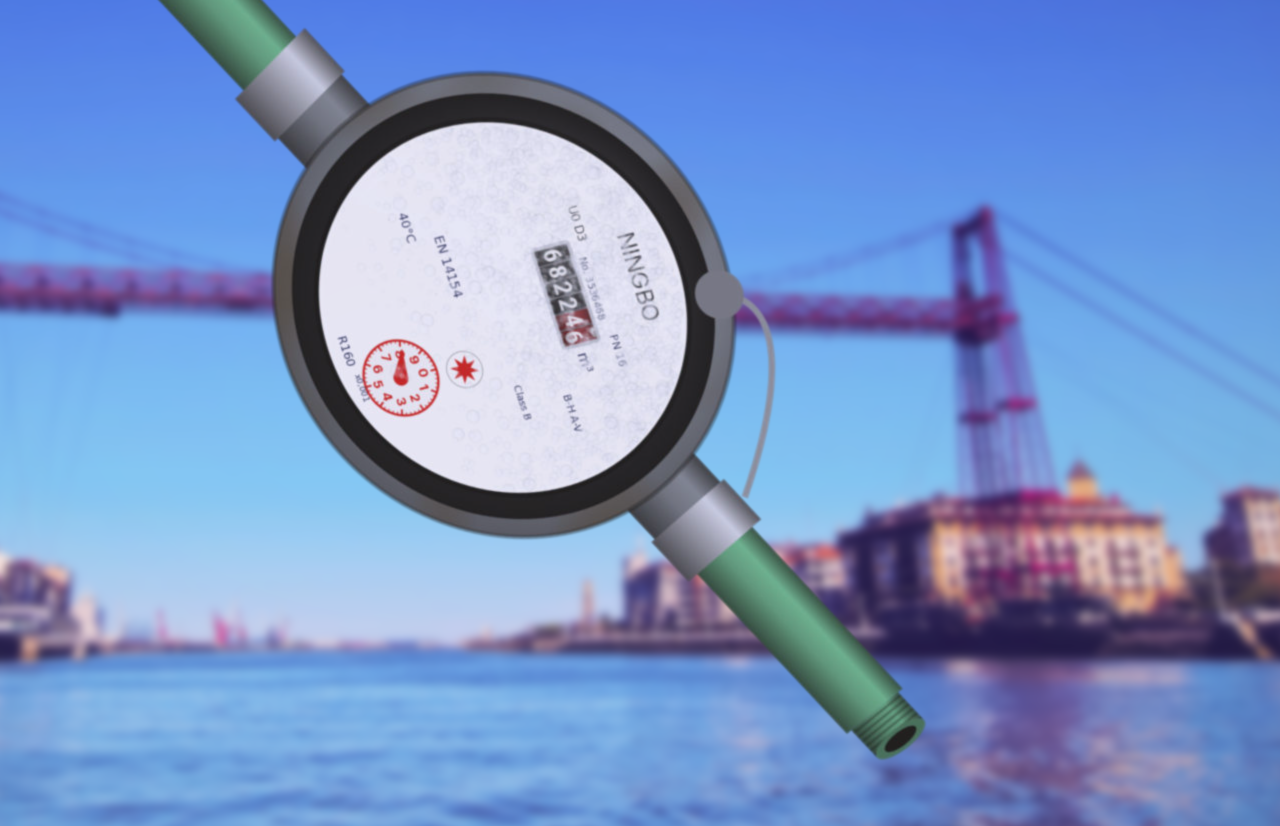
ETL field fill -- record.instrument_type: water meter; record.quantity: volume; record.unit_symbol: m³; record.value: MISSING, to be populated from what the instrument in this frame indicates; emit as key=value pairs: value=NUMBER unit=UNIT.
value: value=6822.458 unit=m³
